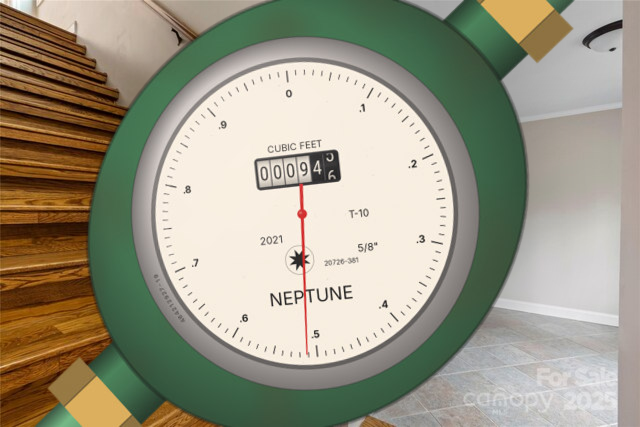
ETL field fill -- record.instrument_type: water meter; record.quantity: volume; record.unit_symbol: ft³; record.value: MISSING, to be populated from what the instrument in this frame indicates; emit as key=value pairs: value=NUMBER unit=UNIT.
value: value=945.51 unit=ft³
